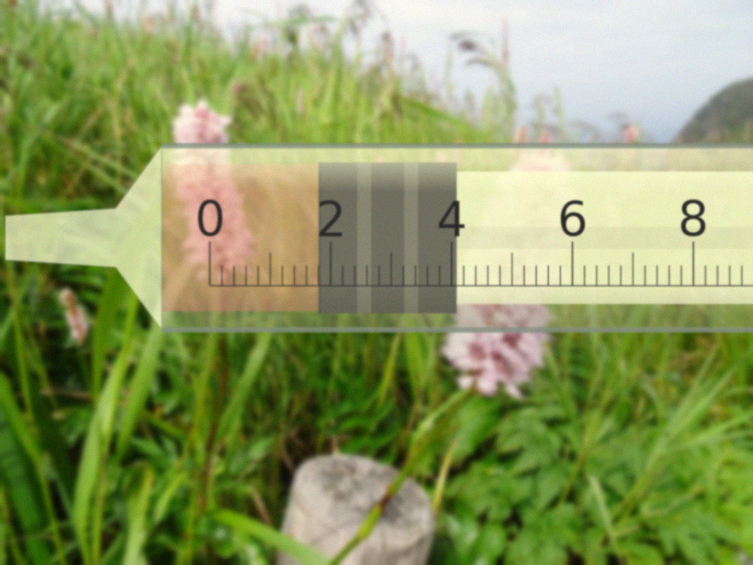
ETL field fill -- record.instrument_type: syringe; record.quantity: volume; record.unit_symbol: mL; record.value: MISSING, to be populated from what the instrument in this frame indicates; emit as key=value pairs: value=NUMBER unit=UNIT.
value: value=1.8 unit=mL
